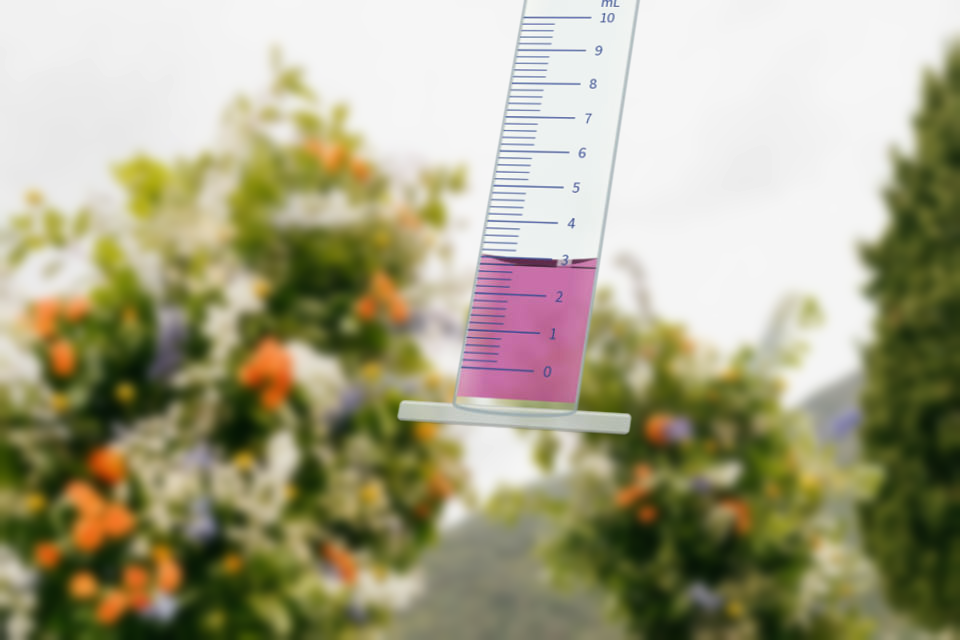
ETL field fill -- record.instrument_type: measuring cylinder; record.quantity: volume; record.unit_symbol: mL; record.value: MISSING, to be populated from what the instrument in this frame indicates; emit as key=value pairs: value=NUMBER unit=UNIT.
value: value=2.8 unit=mL
